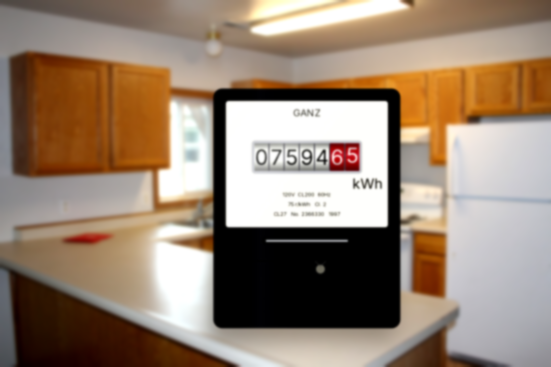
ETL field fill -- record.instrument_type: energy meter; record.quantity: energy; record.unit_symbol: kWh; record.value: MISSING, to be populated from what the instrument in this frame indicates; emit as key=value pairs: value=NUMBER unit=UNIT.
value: value=7594.65 unit=kWh
